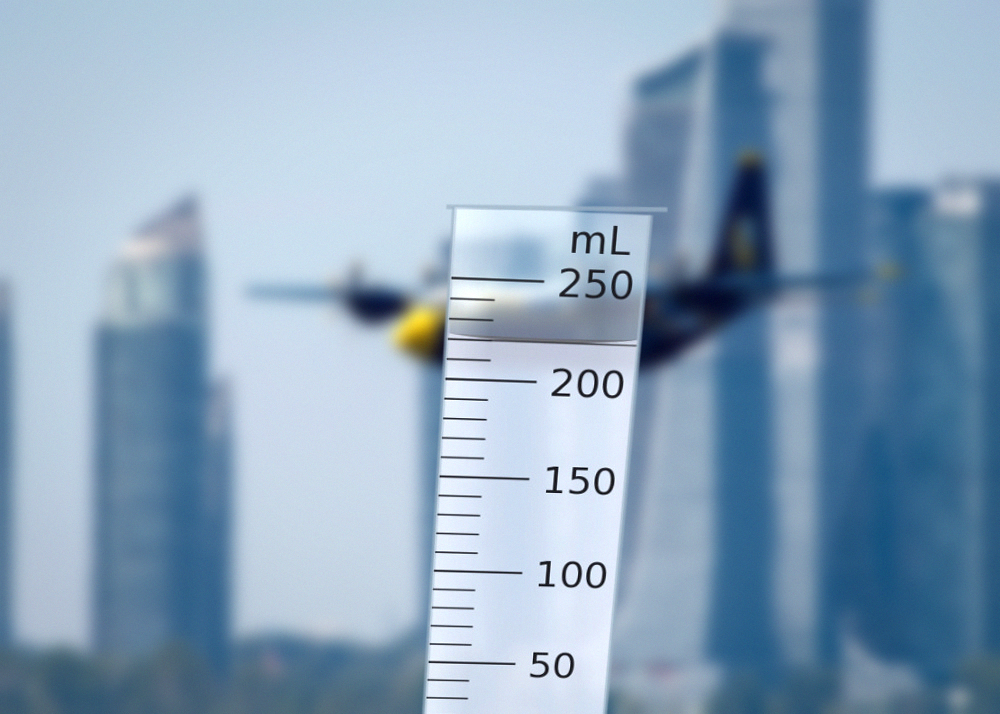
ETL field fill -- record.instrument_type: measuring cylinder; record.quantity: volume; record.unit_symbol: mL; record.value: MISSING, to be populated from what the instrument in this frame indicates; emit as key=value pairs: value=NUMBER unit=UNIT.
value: value=220 unit=mL
